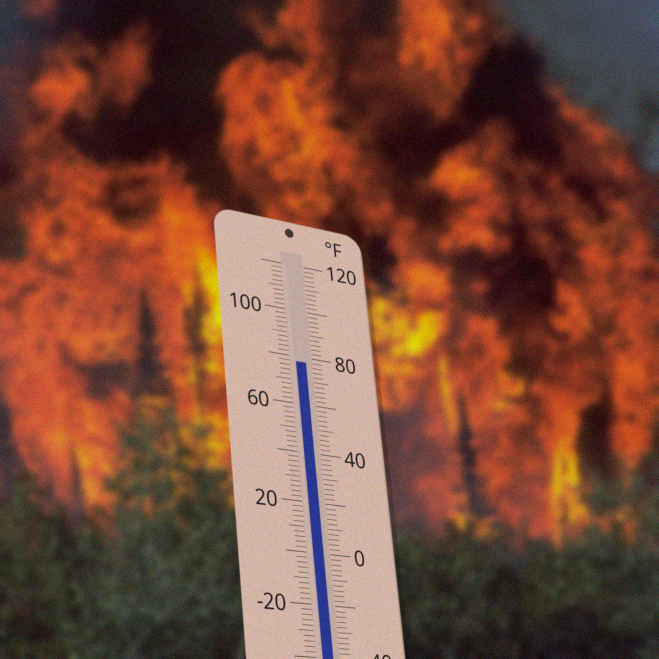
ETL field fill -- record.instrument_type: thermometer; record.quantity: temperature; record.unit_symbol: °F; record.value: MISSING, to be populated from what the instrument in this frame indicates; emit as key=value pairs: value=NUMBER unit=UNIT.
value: value=78 unit=°F
